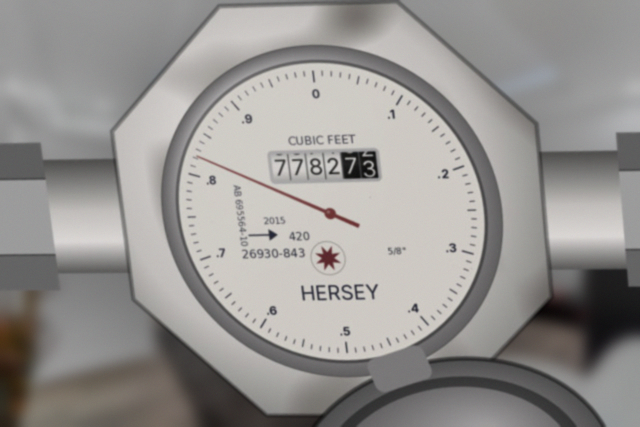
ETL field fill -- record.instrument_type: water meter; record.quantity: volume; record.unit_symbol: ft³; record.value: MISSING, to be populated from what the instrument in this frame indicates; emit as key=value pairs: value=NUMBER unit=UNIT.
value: value=778272.82 unit=ft³
